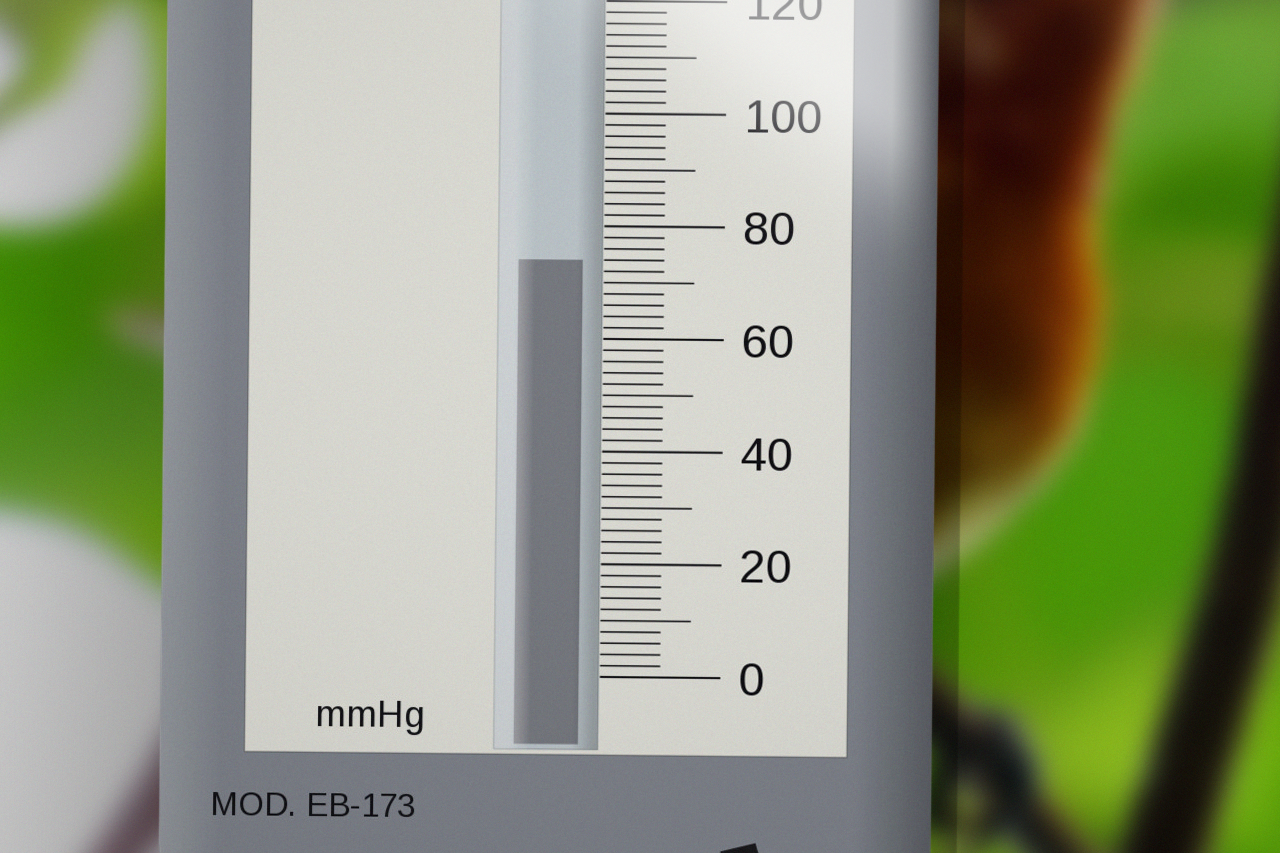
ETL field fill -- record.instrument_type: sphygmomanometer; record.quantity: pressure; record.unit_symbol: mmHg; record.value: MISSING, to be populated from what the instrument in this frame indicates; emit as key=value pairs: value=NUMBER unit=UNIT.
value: value=74 unit=mmHg
